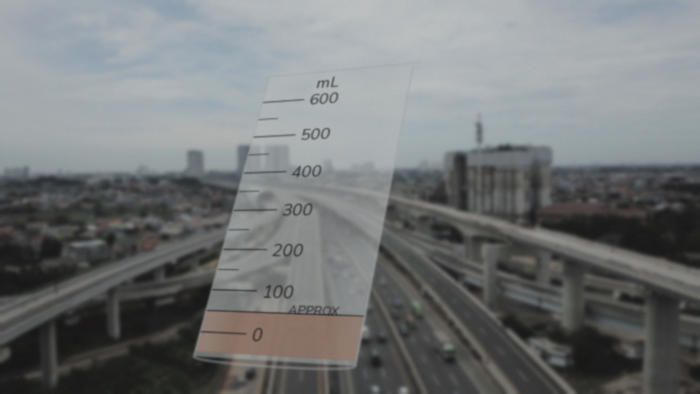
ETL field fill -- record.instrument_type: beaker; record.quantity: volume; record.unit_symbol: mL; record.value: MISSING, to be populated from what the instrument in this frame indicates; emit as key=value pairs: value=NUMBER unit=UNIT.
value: value=50 unit=mL
